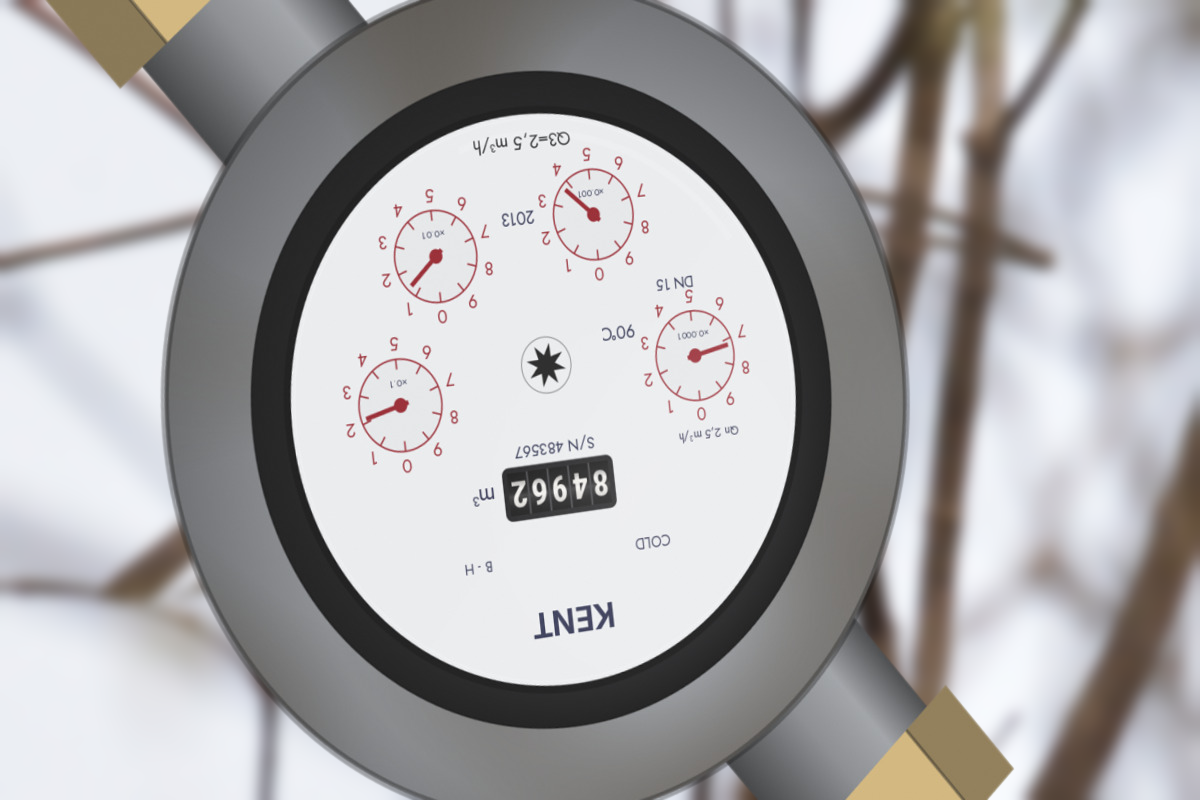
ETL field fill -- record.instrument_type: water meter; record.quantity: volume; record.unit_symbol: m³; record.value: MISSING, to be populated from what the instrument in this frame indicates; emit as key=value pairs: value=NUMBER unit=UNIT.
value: value=84962.2137 unit=m³
